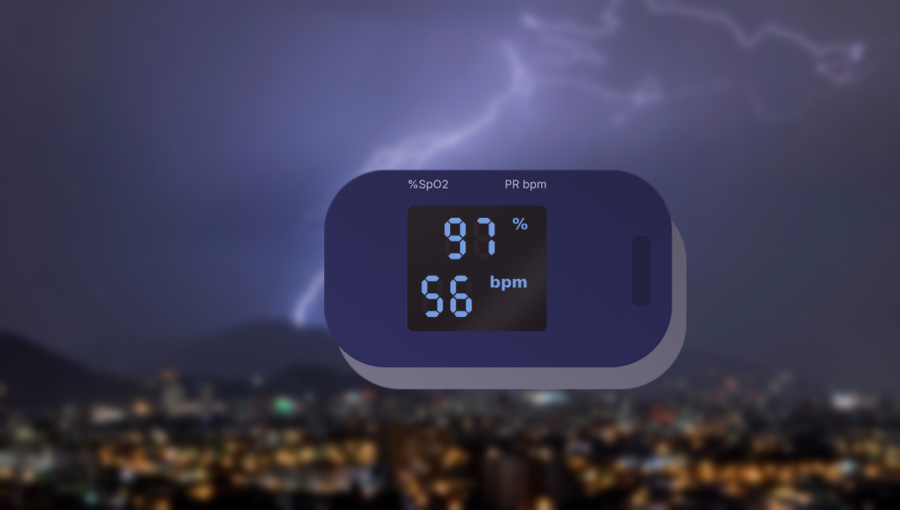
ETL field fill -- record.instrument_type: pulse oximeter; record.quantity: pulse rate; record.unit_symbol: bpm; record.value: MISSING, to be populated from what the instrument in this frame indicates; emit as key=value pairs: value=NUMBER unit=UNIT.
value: value=56 unit=bpm
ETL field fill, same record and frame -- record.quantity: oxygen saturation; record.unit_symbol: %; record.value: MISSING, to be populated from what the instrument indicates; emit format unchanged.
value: value=97 unit=%
